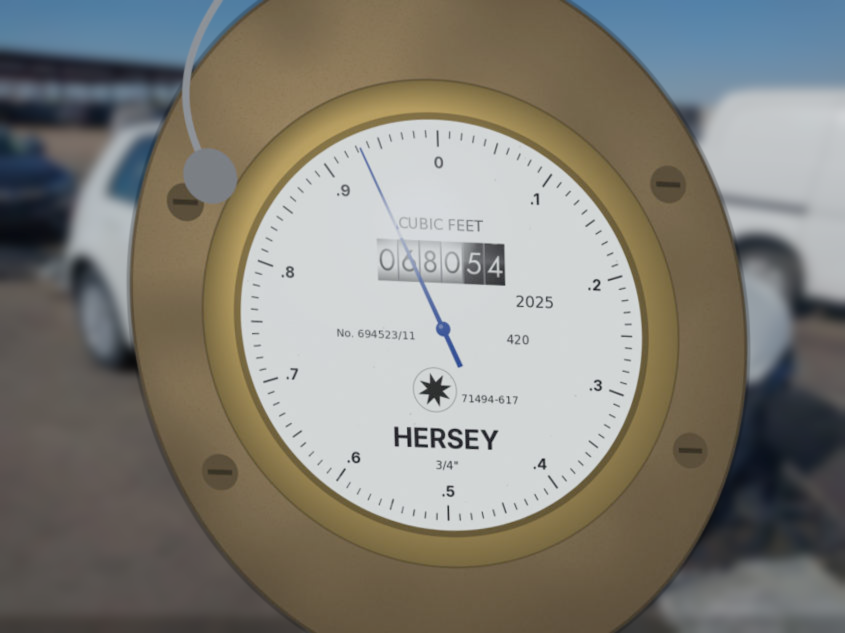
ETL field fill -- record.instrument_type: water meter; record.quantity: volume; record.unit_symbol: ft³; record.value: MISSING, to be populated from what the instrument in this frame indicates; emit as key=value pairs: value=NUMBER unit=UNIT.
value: value=68053.93 unit=ft³
